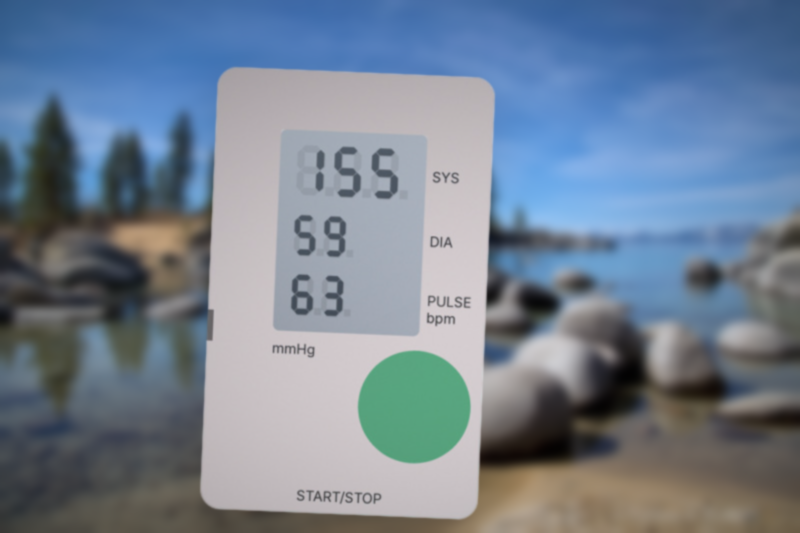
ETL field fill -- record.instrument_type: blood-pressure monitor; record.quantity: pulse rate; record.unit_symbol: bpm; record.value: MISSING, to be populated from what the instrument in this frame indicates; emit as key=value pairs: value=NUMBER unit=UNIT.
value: value=63 unit=bpm
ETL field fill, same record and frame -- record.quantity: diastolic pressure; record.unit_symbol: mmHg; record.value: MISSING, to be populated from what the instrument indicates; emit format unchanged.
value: value=59 unit=mmHg
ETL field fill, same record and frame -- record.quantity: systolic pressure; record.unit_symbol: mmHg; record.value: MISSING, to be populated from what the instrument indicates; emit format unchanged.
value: value=155 unit=mmHg
